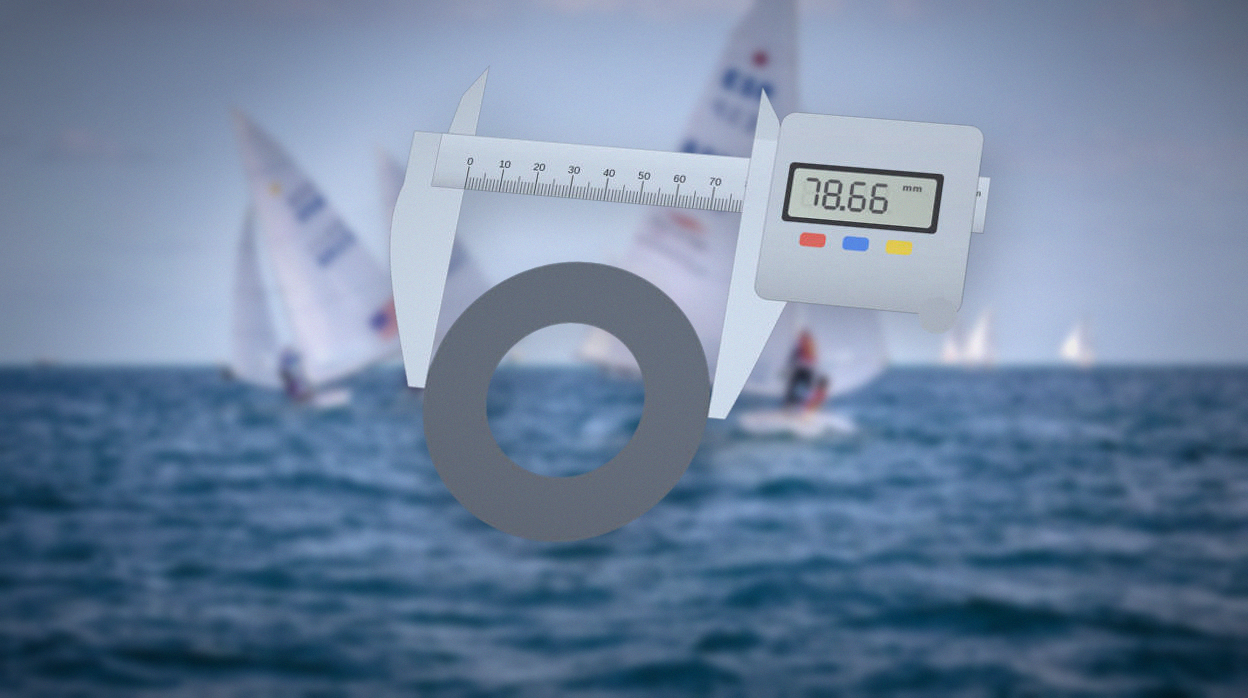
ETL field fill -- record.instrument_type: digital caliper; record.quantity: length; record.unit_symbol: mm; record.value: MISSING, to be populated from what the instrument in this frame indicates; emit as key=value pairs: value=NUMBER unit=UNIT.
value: value=78.66 unit=mm
